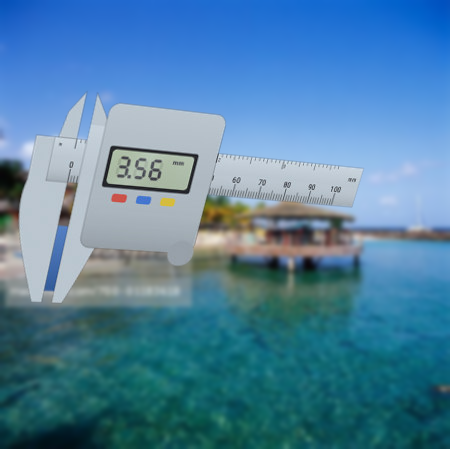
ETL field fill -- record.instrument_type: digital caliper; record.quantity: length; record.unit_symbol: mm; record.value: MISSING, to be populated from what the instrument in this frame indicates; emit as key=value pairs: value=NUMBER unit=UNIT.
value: value=3.56 unit=mm
